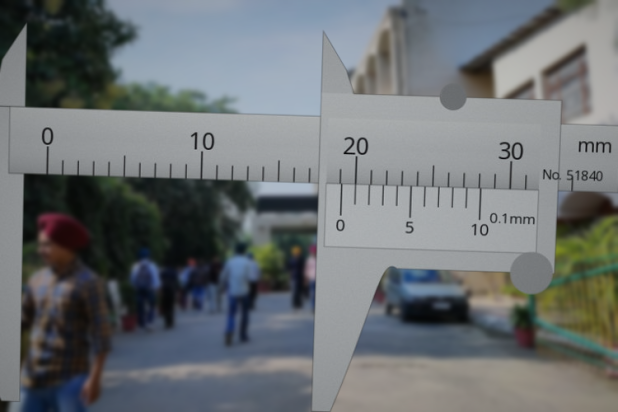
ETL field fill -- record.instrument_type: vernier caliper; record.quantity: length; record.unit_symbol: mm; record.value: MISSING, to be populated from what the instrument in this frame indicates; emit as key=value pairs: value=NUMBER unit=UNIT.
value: value=19.1 unit=mm
